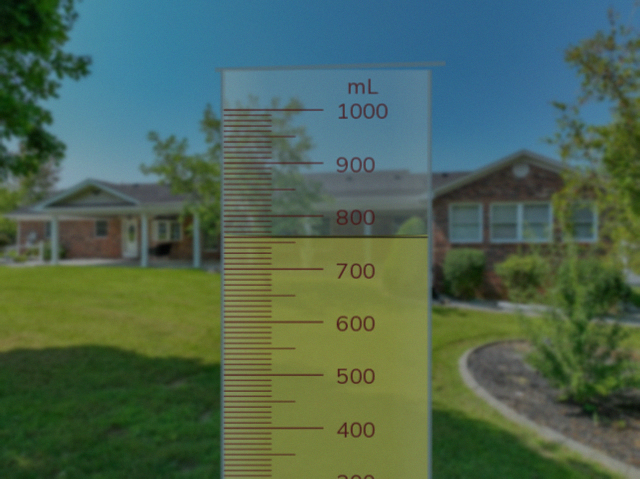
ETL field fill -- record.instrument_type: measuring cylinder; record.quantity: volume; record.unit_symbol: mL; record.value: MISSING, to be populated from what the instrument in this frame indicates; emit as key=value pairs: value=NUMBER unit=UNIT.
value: value=760 unit=mL
